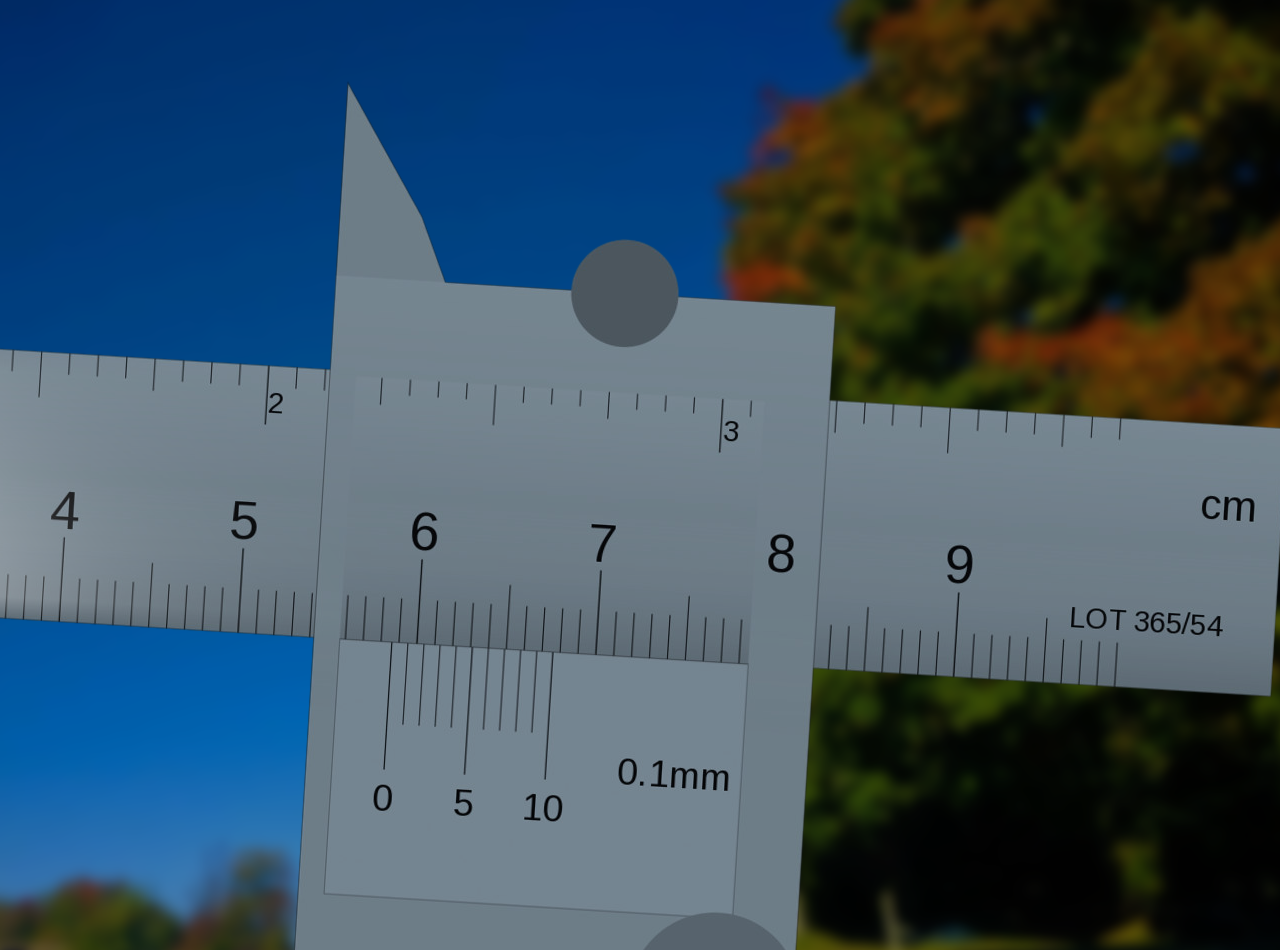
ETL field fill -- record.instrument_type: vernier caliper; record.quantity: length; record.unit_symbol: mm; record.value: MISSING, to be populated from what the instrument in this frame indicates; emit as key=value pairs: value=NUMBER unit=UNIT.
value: value=58.6 unit=mm
